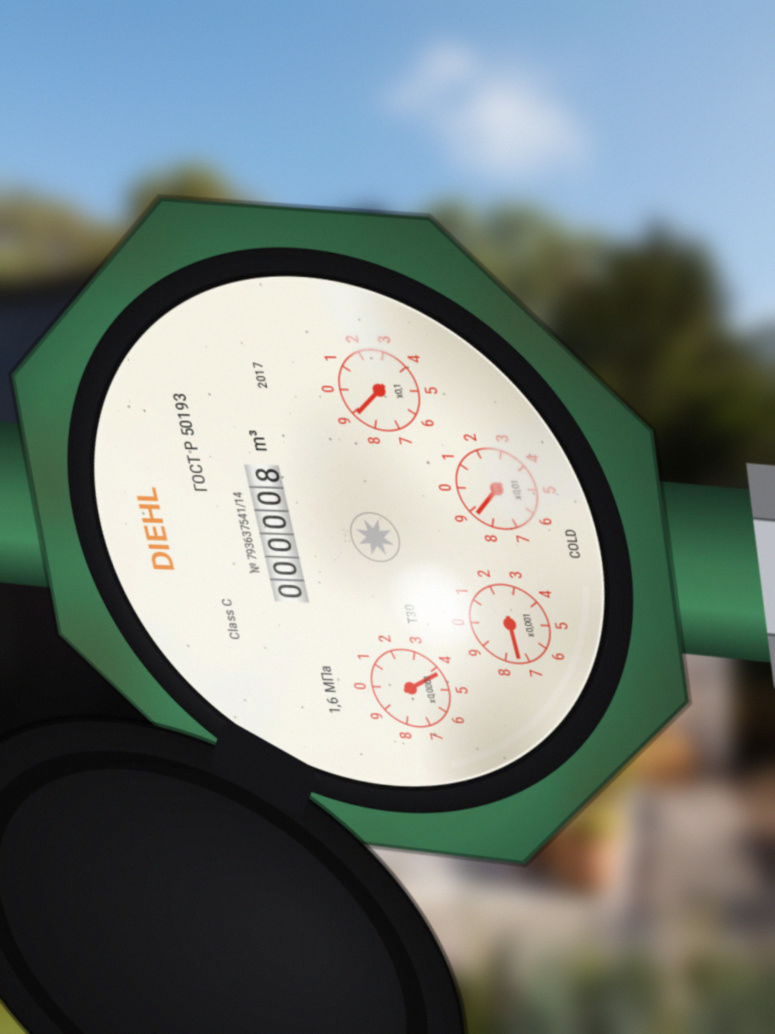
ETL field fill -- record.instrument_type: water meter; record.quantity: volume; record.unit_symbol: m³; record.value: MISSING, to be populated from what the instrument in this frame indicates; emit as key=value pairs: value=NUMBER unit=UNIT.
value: value=7.8874 unit=m³
